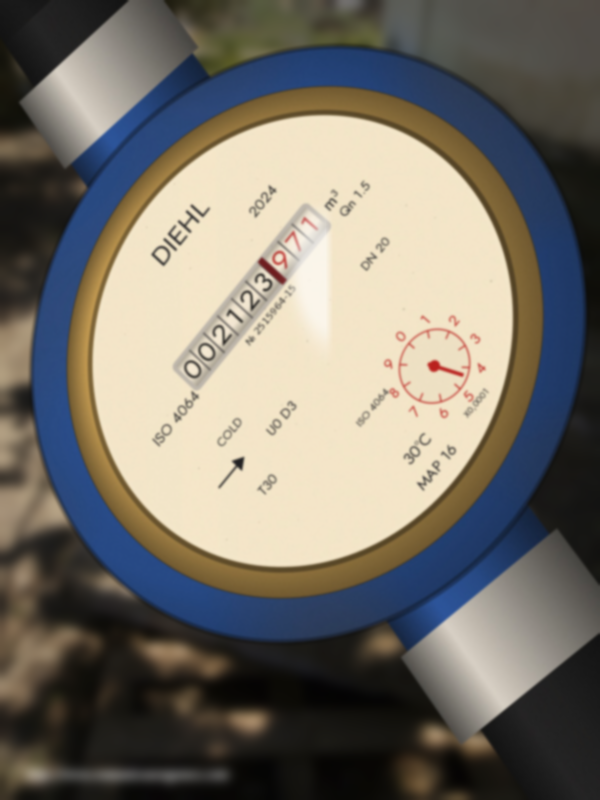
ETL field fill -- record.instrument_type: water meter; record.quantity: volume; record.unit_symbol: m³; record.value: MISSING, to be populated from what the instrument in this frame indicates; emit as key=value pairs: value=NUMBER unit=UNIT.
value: value=2123.9714 unit=m³
